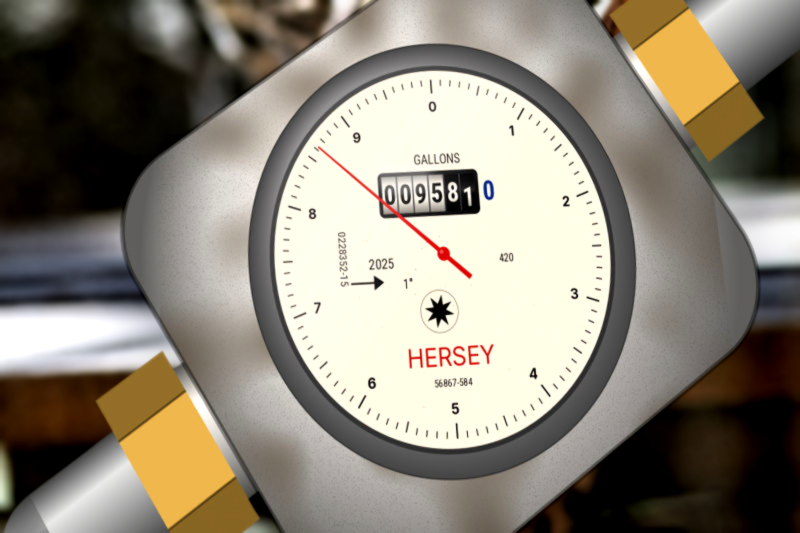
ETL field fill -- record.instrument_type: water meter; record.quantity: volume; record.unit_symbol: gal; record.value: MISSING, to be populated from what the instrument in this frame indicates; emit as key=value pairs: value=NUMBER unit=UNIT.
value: value=95808.6 unit=gal
